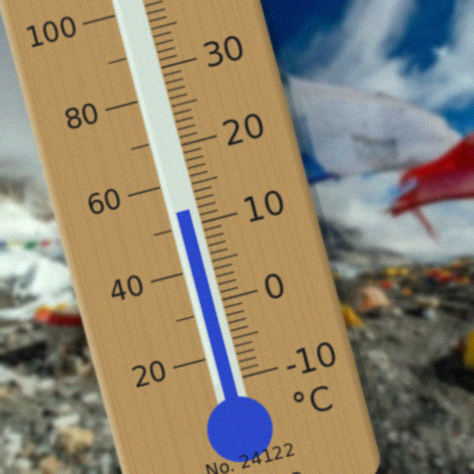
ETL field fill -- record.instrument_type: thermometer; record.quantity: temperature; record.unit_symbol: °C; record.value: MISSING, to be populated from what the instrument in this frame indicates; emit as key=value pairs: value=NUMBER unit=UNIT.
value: value=12 unit=°C
